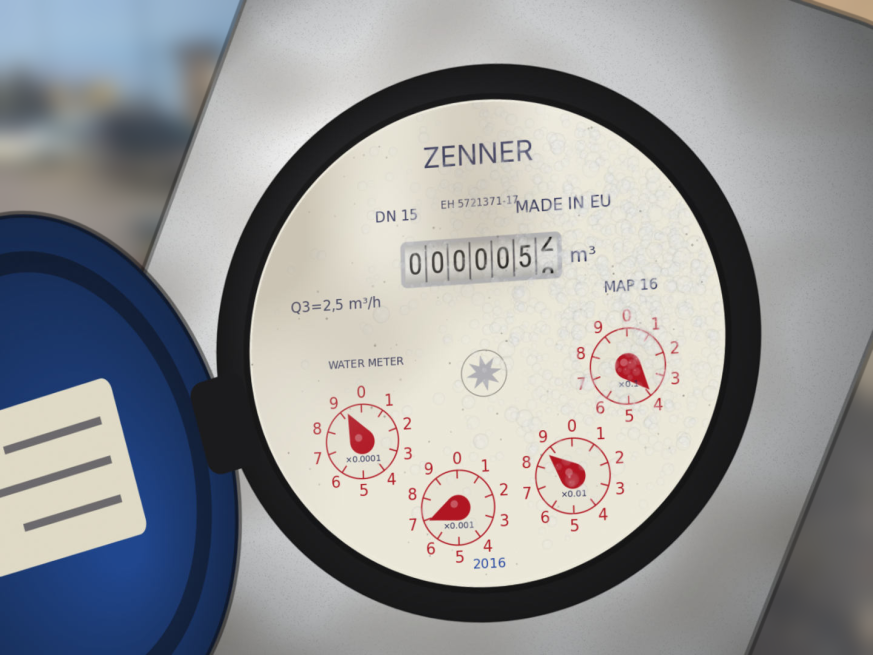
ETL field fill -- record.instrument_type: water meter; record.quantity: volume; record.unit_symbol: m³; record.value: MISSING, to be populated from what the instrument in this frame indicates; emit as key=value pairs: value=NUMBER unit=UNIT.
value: value=52.3869 unit=m³
